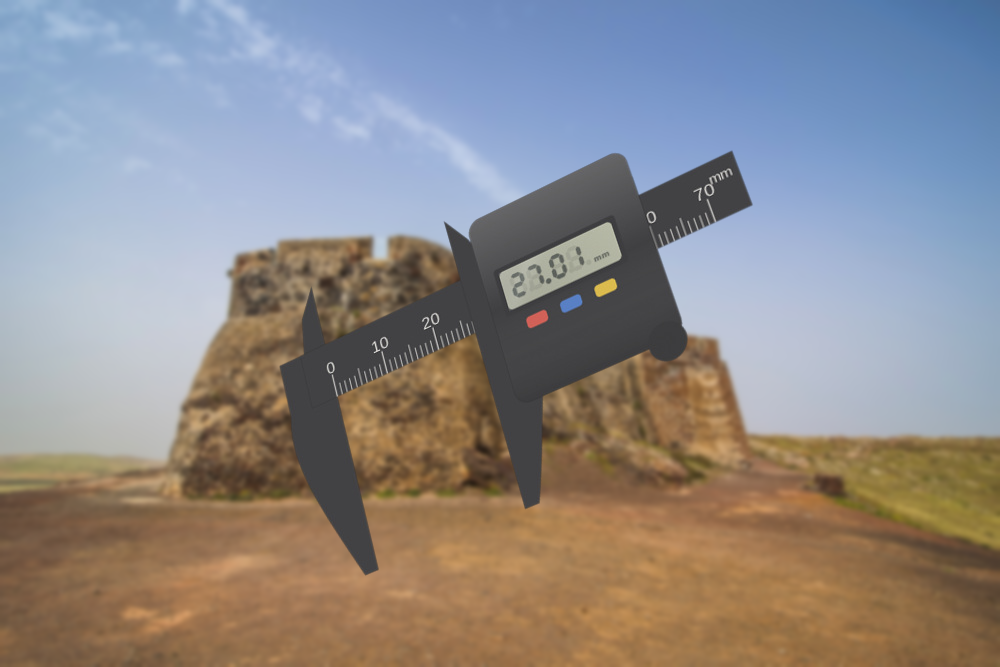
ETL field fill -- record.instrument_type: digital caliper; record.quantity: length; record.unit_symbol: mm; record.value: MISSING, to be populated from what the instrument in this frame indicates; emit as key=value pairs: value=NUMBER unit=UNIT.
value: value=27.01 unit=mm
